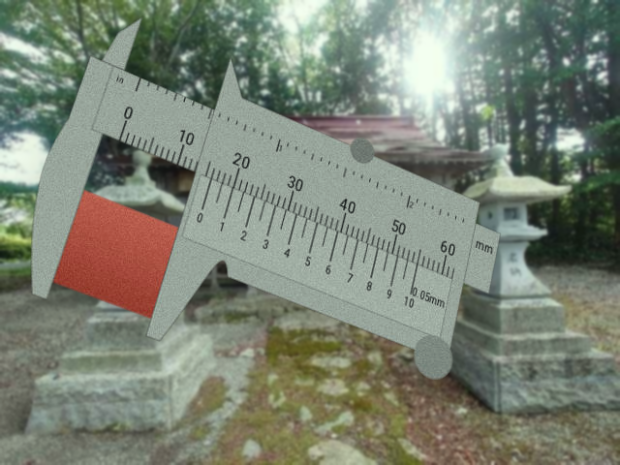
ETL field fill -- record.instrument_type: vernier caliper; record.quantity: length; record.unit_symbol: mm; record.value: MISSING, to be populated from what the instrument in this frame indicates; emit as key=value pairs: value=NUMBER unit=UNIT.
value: value=16.0 unit=mm
